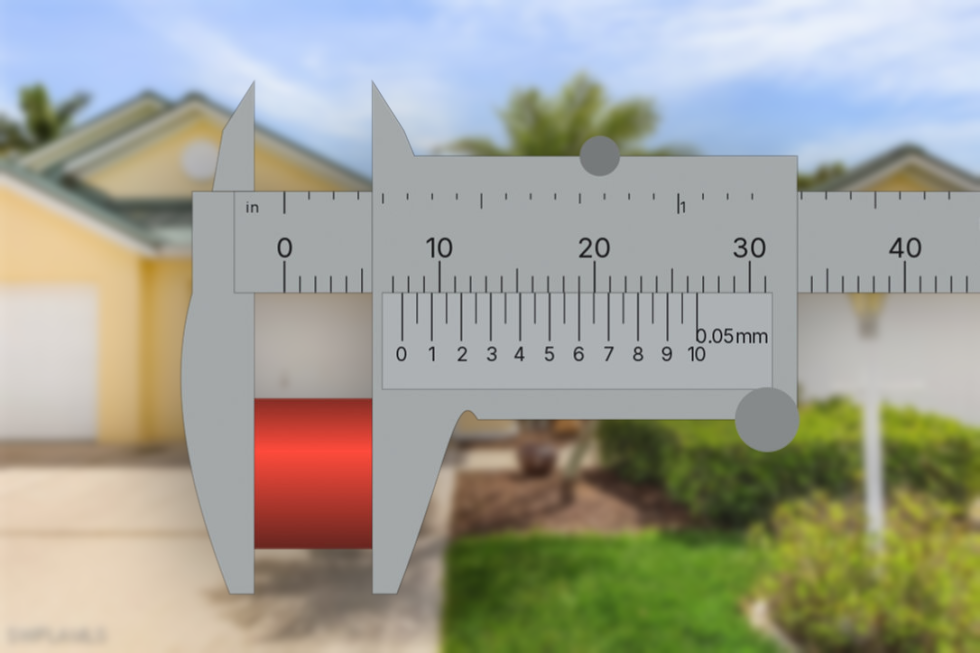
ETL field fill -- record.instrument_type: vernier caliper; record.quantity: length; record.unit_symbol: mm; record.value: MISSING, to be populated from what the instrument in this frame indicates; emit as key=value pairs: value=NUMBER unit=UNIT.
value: value=7.6 unit=mm
